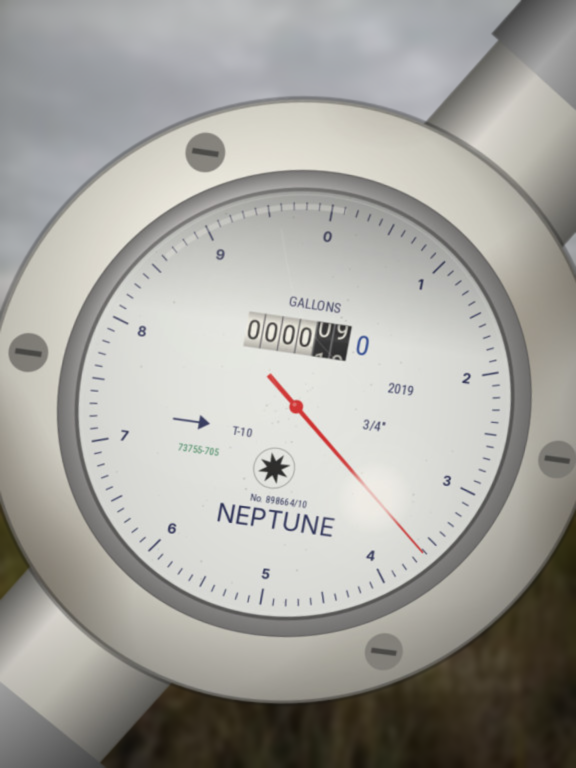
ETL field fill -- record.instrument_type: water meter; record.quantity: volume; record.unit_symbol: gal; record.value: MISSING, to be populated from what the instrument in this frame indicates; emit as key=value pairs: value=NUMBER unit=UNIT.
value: value=93.6 unit=gal
